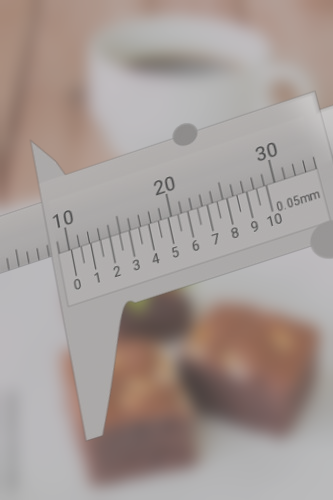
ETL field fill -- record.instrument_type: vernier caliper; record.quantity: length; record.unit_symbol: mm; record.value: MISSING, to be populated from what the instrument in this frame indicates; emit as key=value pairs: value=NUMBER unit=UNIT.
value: value=10.2 unit=mm
